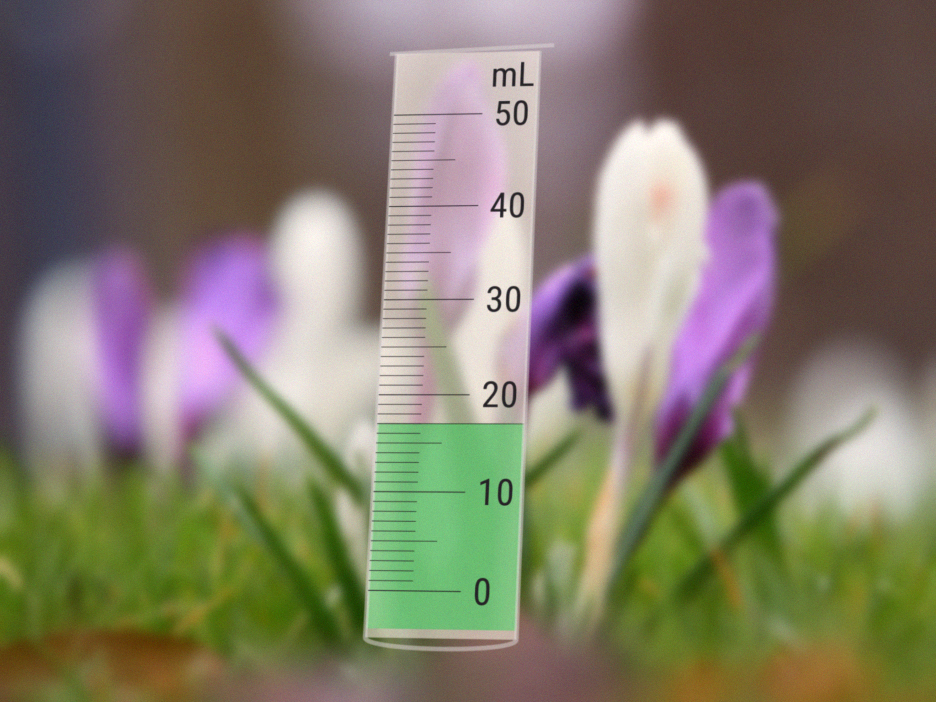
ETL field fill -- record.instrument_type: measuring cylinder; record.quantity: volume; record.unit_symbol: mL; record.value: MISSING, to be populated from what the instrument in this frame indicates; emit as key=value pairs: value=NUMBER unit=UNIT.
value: value=17 unit=mL
